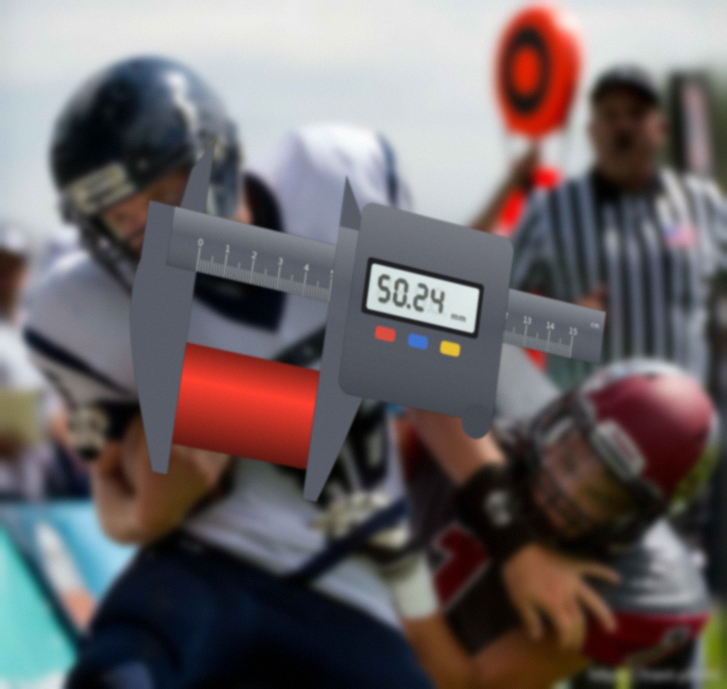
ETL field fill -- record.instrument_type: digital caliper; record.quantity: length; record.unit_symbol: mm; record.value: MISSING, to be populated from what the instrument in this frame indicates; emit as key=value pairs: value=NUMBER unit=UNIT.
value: value=50.24 unit=mm
